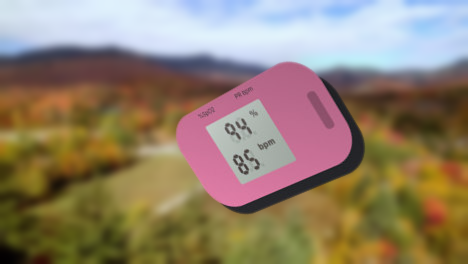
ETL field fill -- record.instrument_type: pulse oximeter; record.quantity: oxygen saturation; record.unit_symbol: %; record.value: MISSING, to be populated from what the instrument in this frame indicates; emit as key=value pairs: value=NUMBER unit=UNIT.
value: value=94 unit=%
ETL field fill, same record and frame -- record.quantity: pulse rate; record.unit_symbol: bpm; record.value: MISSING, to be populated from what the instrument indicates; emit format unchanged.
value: value=85 unit=bpm
